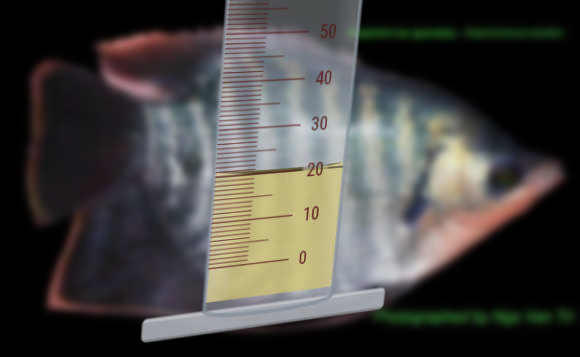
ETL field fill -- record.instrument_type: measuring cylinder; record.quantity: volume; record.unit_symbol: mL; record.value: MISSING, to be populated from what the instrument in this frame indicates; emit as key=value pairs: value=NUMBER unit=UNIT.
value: value=20 unit=mL
